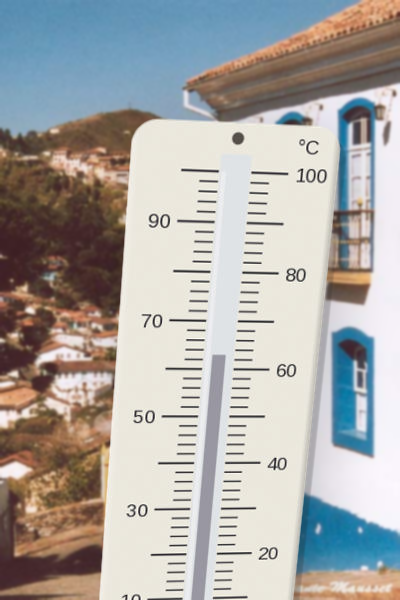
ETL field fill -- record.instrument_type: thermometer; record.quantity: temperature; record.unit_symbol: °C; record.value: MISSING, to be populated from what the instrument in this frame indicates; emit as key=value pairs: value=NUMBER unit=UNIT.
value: value=63 unit=°C
